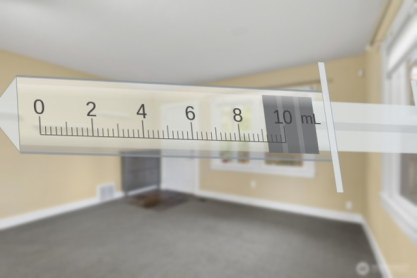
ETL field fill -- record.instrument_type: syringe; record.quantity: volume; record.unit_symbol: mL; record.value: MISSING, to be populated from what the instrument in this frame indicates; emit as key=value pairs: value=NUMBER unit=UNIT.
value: value=9.2 unit=mL
